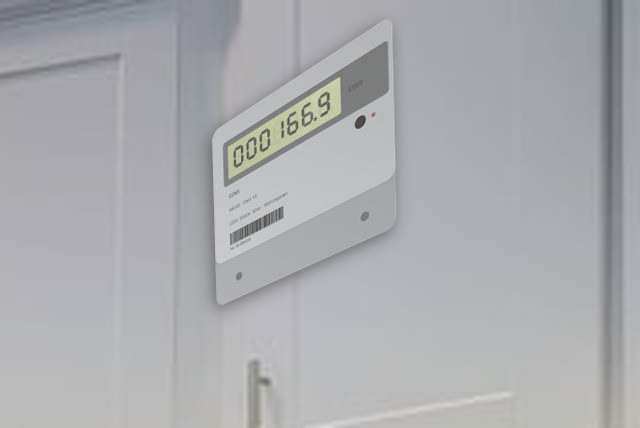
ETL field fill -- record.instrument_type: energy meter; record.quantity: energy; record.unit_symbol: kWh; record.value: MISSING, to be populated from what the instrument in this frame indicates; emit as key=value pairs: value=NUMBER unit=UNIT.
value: value=166.9 unit=kWh
